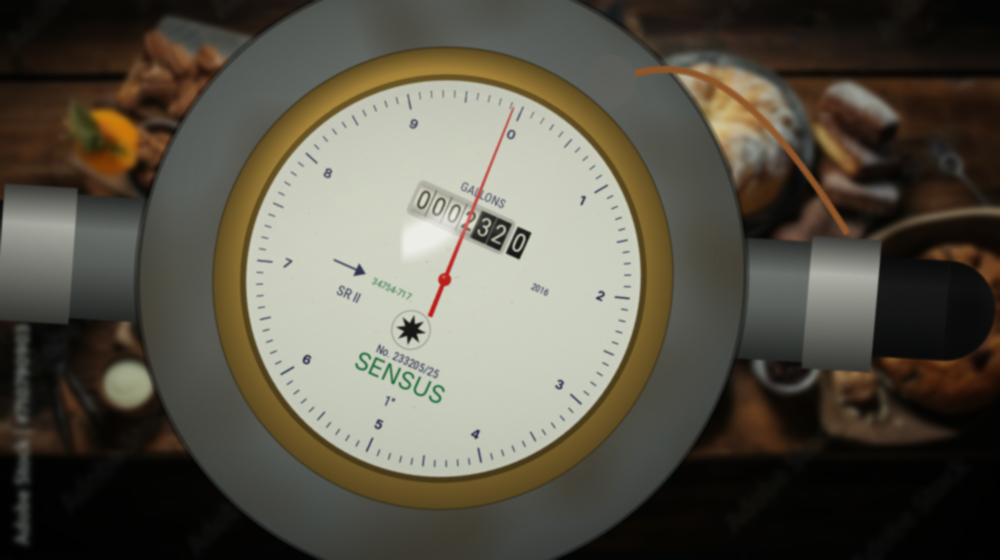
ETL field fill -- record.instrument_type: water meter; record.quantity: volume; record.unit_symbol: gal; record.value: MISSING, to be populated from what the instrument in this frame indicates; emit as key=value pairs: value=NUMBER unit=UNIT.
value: value=2319.9 unit=gal
